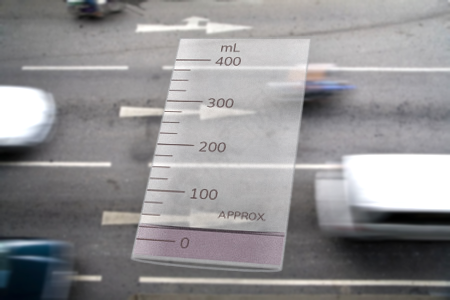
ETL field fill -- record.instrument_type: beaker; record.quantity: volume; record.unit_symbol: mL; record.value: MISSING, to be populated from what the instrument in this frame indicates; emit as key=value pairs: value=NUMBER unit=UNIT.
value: value=25 unit=mL
